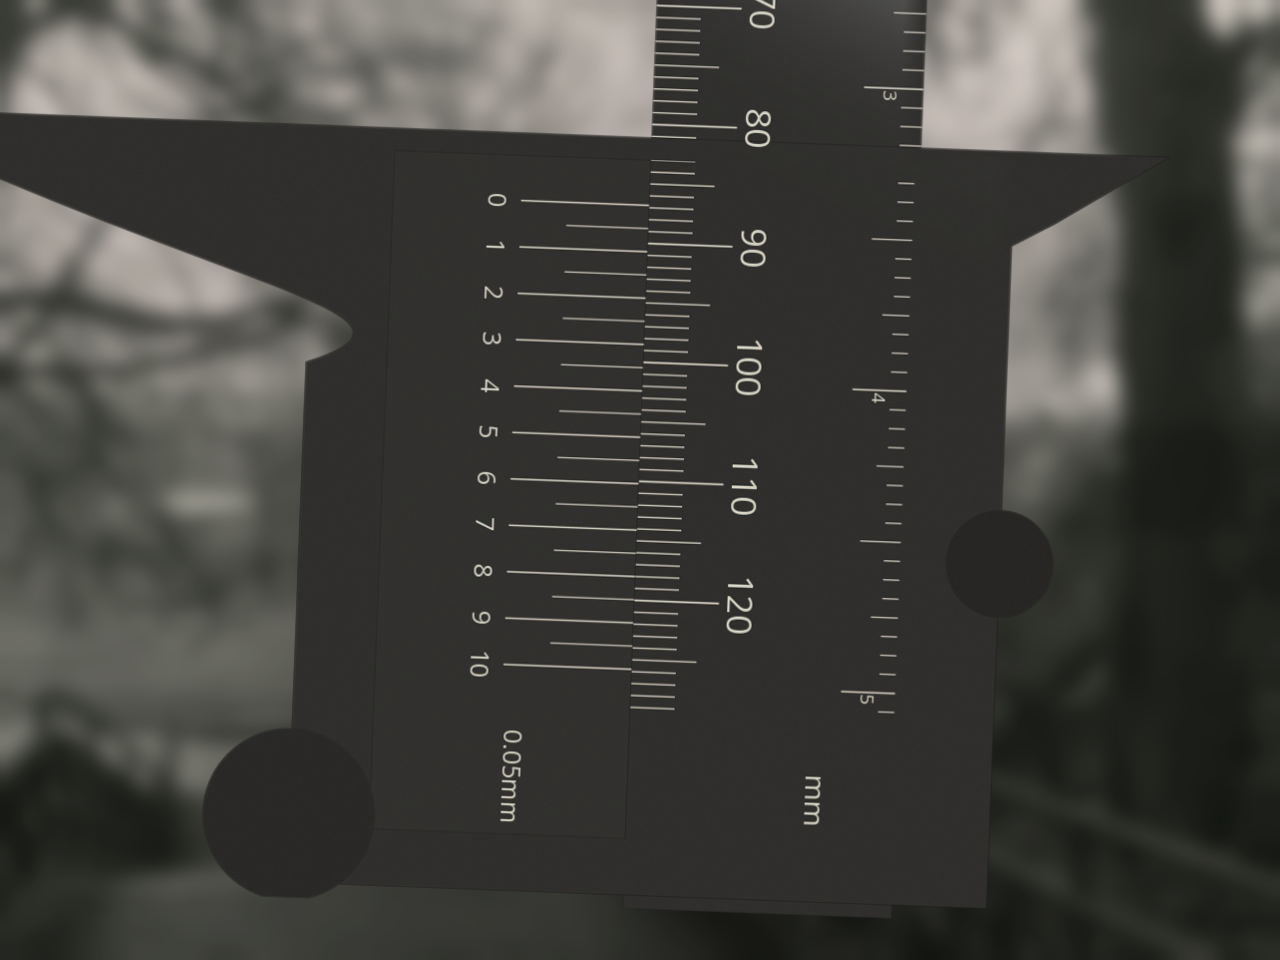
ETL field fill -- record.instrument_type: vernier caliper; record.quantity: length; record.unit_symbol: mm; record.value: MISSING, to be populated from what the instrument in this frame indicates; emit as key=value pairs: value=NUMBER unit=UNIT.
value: value=86.8 unit=mm
